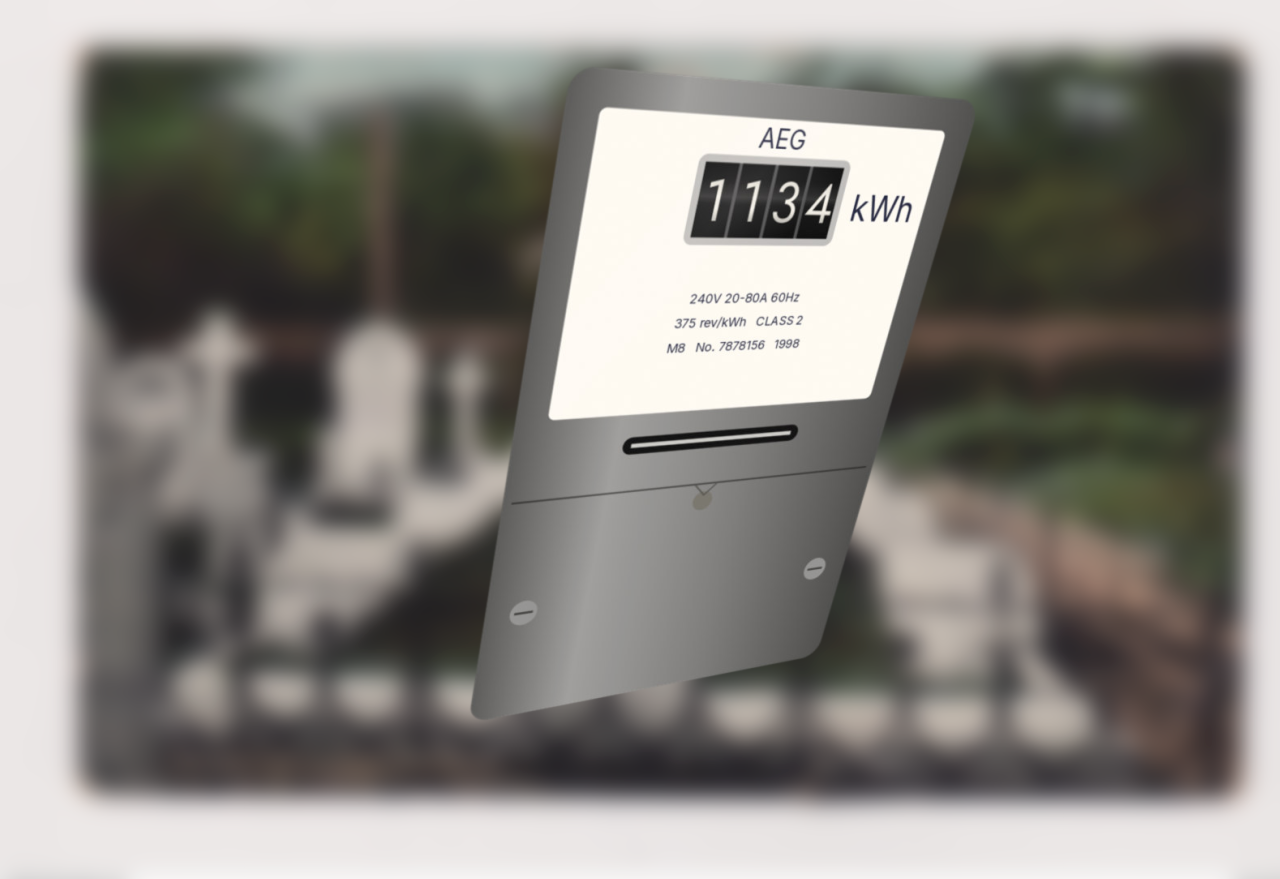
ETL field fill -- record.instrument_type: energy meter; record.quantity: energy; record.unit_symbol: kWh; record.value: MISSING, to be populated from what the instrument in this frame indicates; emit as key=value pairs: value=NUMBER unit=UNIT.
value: value=1134 unit=kWh
